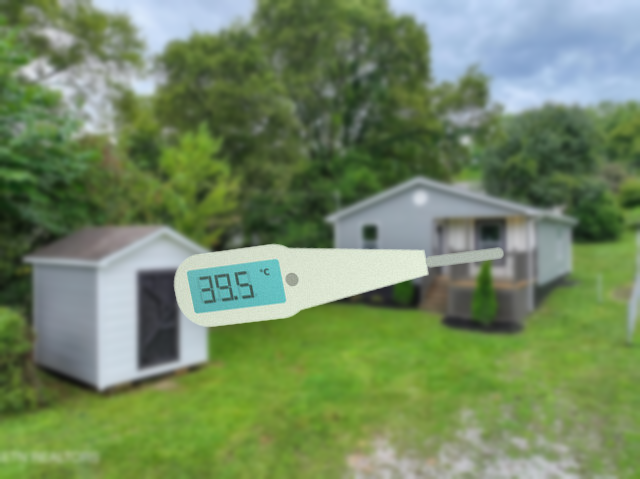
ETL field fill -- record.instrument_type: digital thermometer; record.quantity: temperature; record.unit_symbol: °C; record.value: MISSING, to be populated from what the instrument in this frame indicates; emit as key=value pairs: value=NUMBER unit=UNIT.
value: value=39.5 unit=°C
